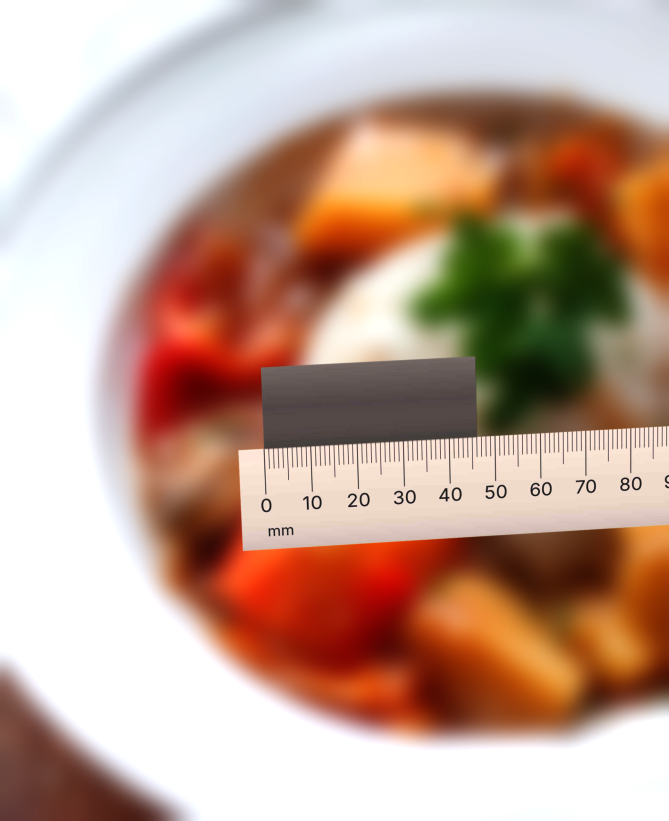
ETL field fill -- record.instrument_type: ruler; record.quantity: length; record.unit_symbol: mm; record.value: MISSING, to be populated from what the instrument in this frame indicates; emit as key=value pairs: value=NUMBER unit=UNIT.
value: value=46 unit=mm
